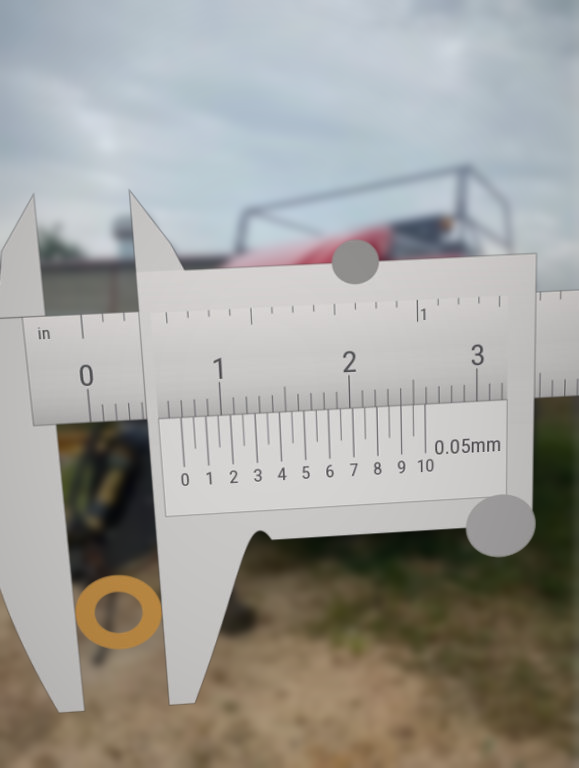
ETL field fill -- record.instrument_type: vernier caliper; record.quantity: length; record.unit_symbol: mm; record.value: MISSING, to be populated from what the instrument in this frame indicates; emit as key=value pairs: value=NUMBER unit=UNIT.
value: value=6.9 unit=mm
